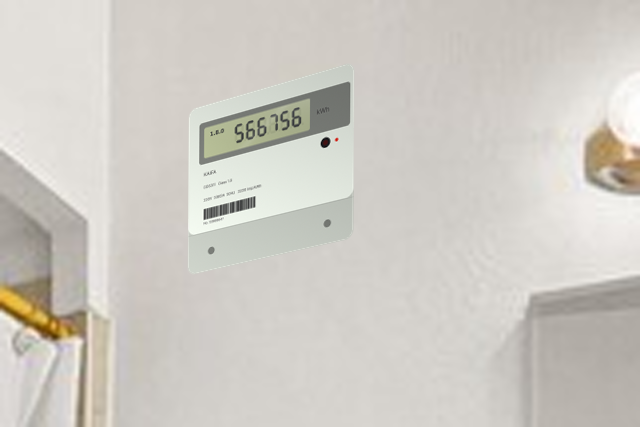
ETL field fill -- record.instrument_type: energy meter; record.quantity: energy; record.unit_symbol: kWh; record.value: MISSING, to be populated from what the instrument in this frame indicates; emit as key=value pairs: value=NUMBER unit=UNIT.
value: value=566756 unit=kWh
